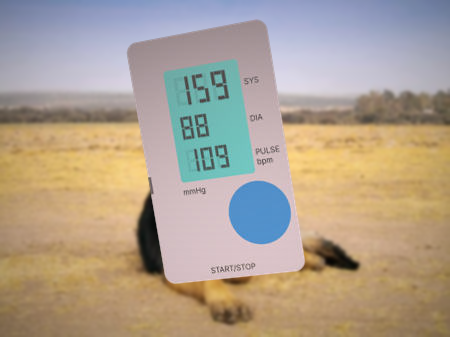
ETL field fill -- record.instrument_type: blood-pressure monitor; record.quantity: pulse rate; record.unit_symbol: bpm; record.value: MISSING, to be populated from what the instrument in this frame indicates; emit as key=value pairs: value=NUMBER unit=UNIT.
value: value=109 unit=bpm
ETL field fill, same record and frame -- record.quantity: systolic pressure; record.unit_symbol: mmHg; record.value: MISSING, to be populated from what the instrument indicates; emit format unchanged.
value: value=159 unit=mmHg
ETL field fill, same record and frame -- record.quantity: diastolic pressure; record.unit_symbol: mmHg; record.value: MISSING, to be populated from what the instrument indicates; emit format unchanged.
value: value=88 unit=mmHg
